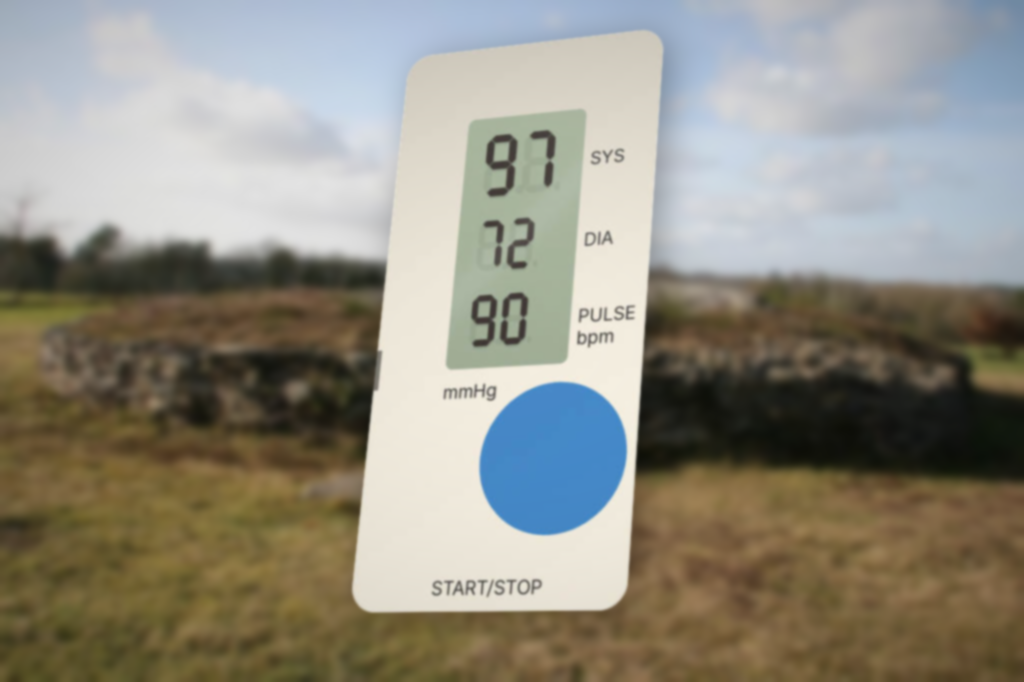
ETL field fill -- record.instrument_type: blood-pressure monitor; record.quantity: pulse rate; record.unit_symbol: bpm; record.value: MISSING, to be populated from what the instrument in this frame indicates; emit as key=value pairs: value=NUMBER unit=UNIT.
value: value=90 unit=bpm
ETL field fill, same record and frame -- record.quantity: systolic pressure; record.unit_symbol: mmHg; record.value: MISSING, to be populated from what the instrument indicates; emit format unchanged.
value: value=97 unit=mmHg
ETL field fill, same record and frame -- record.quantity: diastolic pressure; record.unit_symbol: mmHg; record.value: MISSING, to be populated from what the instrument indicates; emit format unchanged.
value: value=72 unit=mmHg
